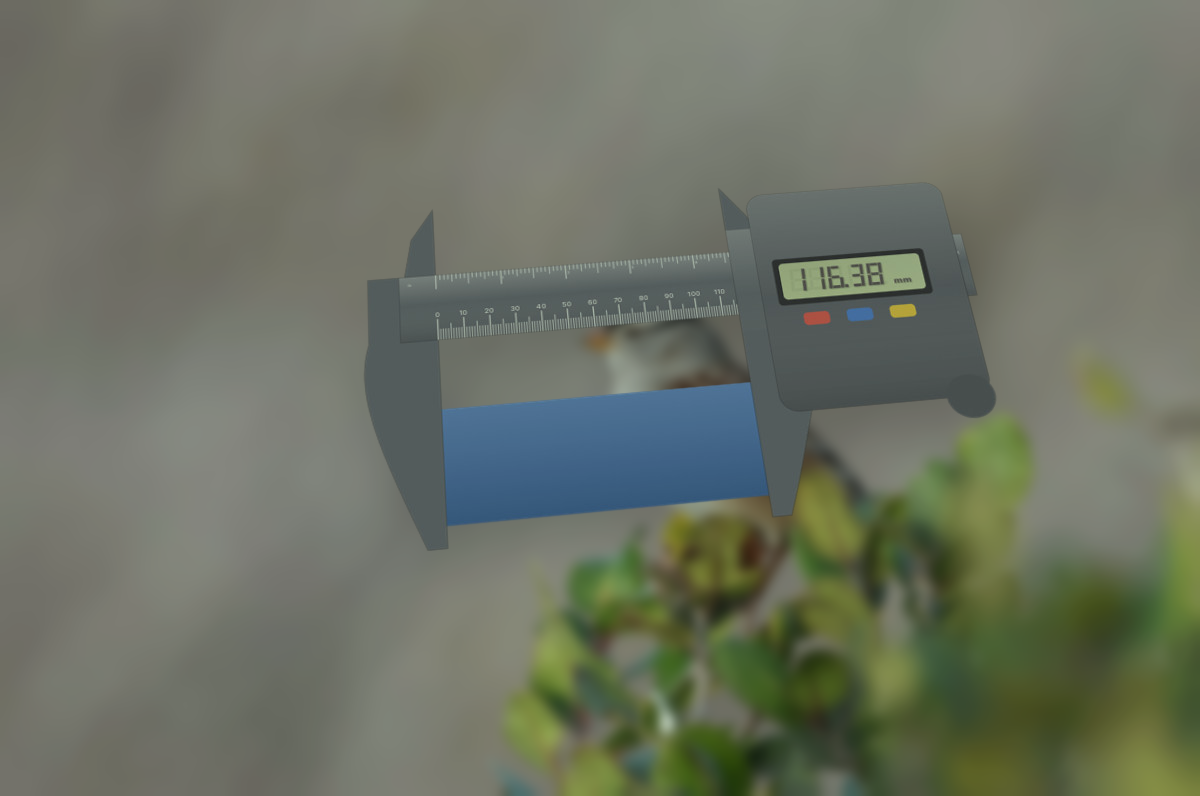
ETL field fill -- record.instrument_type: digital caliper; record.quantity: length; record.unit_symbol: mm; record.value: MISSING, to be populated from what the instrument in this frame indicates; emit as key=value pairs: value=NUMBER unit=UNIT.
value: value=116.38 unit=mm
